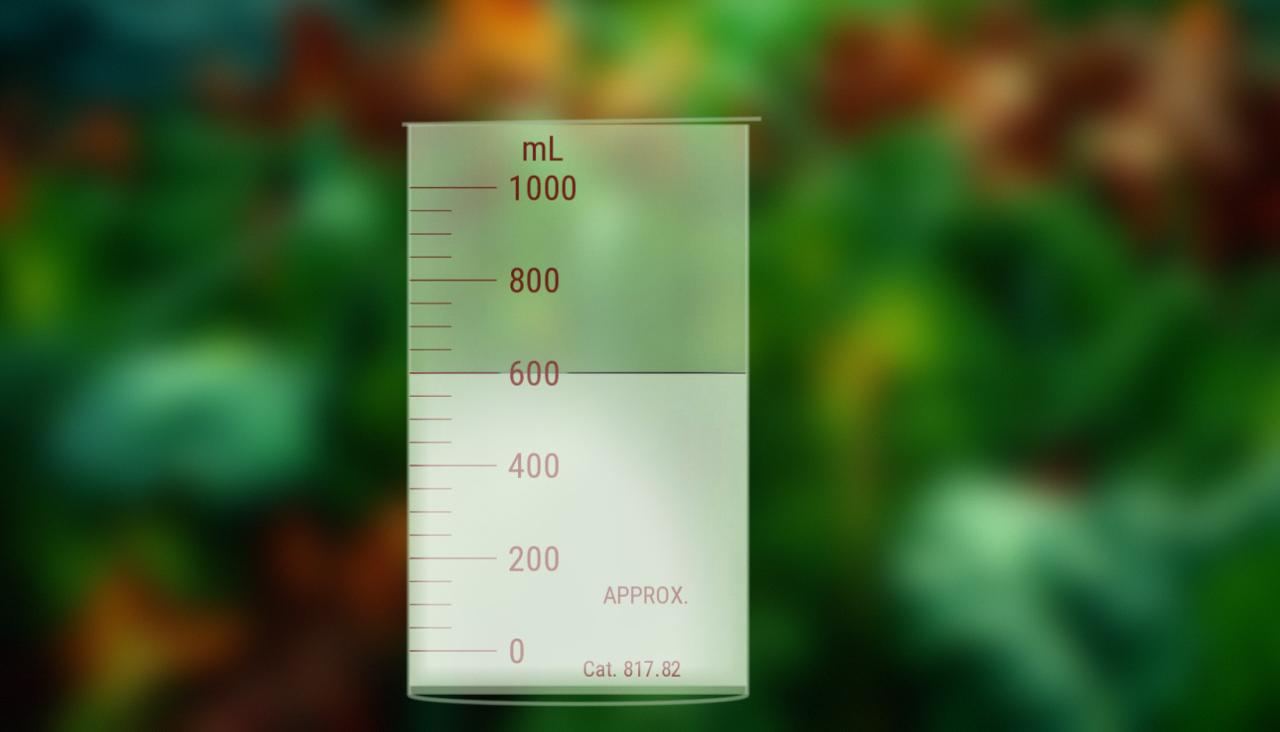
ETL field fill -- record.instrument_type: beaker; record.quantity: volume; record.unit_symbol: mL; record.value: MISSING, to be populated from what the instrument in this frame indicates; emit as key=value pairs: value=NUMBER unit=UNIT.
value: value=600 unit=mL
